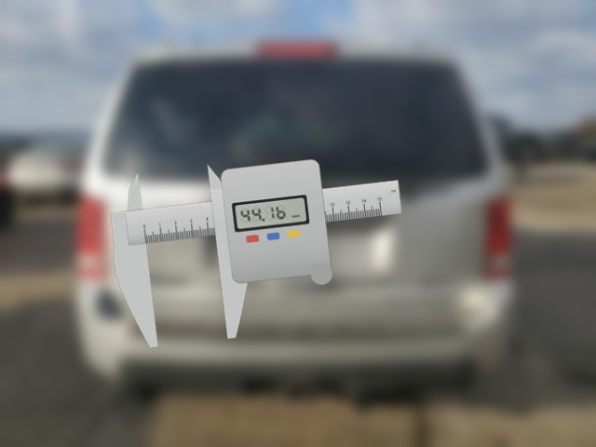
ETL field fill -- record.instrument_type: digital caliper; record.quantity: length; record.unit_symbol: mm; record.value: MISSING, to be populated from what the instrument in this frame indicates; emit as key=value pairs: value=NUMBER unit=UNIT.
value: value=44.16 unit=mm
